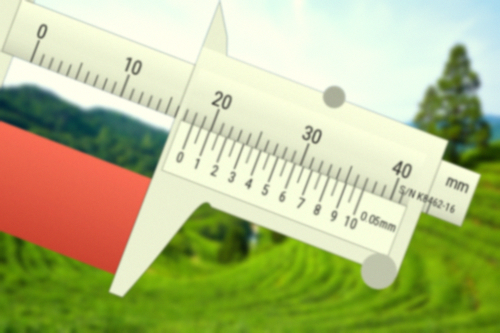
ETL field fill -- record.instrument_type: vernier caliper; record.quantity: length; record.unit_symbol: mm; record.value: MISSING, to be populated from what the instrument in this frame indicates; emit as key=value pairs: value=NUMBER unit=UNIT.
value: value=18.0 unit=mm
